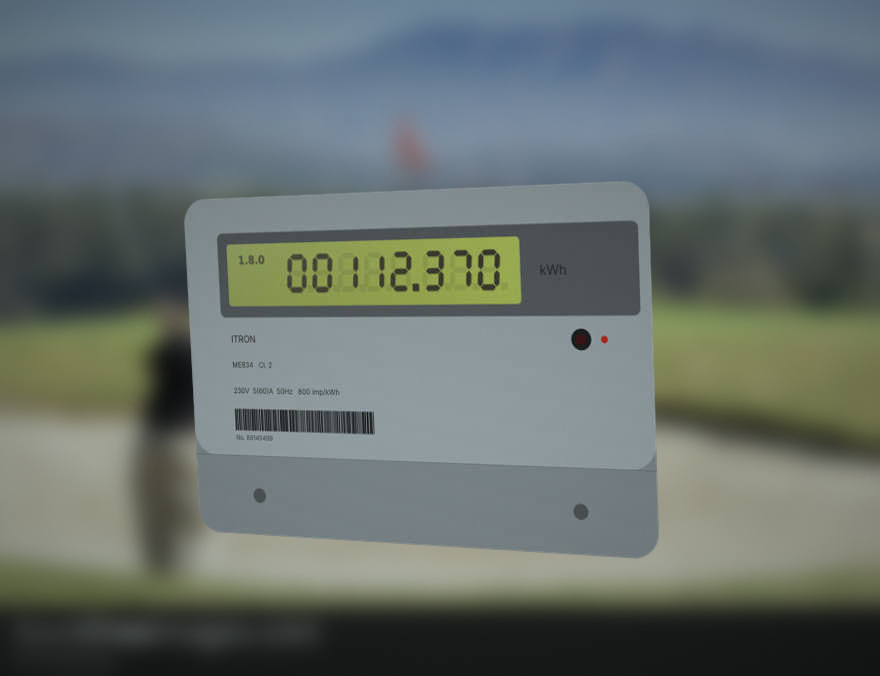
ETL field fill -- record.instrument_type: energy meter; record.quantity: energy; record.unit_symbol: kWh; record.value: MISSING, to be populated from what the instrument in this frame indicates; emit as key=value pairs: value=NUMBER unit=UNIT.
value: value=112.370 unit=kWh
